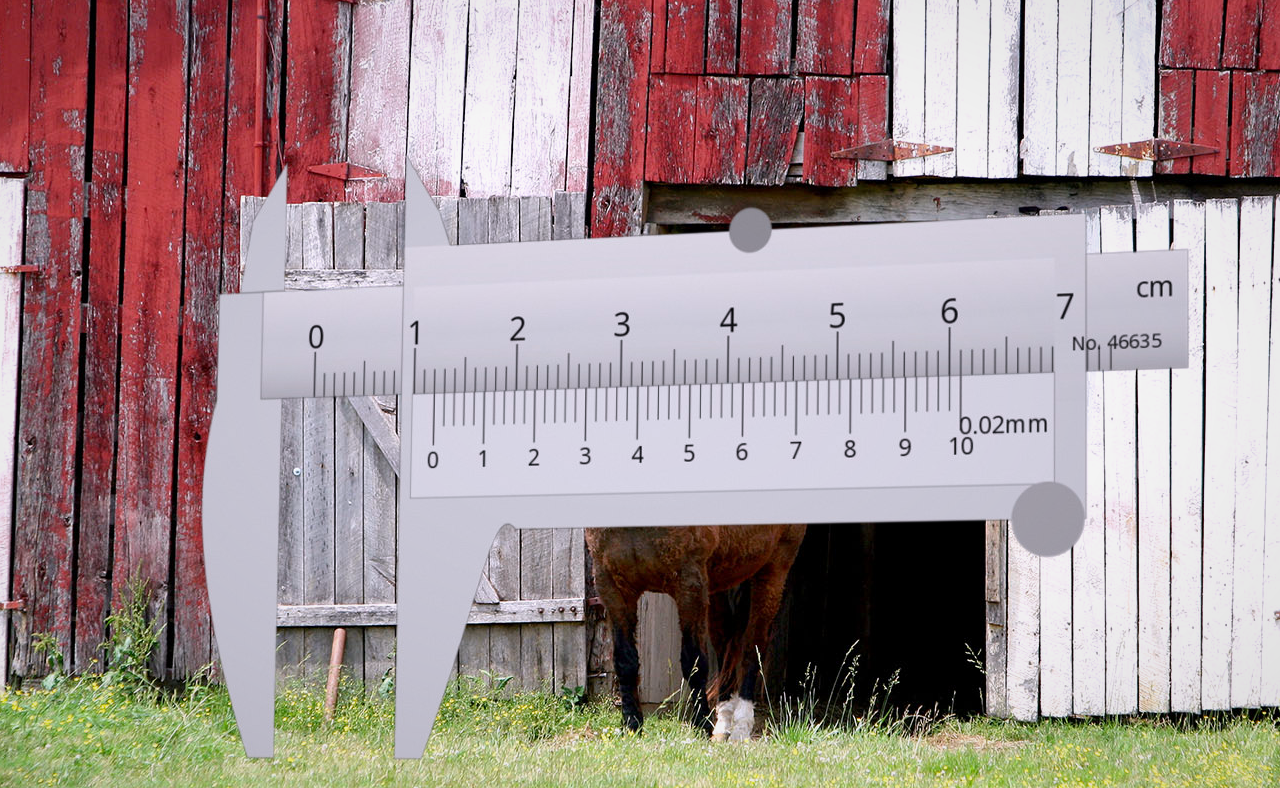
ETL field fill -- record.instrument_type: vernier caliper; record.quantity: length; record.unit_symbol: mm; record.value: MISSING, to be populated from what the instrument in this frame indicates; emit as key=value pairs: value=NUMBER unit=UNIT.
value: value=12.0 unit=mm
